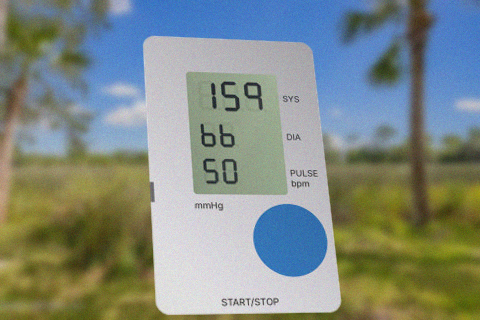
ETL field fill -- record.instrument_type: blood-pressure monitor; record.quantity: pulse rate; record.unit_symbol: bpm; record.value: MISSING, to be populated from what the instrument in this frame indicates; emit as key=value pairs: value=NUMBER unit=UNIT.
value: value=50 unit=bpm
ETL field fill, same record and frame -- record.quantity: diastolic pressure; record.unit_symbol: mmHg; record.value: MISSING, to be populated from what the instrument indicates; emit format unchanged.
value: value=66 unit=mmHg
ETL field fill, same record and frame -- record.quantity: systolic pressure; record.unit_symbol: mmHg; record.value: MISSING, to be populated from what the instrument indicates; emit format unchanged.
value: value=159 unit=mmHg
